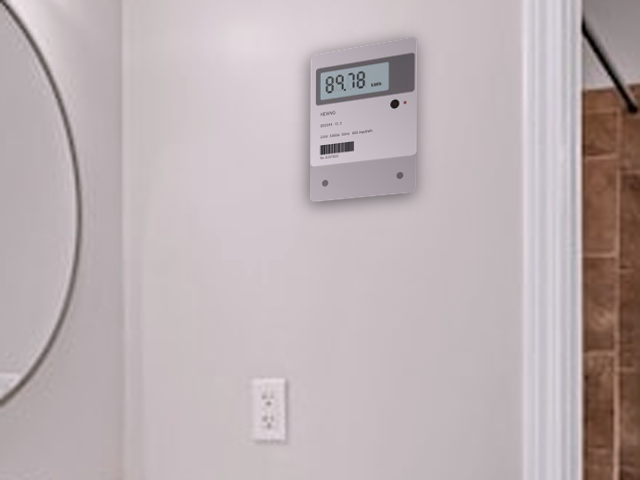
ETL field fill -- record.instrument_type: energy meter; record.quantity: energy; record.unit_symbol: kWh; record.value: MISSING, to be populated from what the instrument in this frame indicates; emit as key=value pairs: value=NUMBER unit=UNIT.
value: value=89.78 unit=kWh
